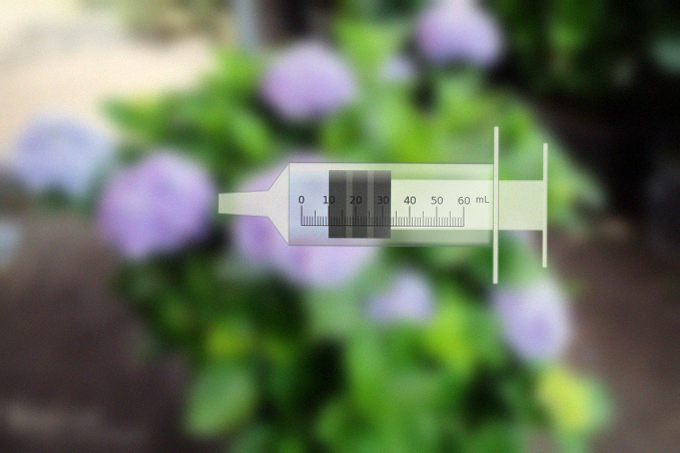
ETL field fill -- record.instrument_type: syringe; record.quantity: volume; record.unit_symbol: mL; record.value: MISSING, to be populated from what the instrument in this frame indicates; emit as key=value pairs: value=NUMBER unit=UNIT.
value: value=10 unit=mL
